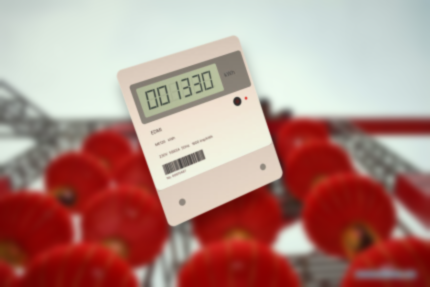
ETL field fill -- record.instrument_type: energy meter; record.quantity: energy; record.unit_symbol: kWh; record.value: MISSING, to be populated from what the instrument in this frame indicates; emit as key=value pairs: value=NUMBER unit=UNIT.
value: value=1330 unit=kWh
